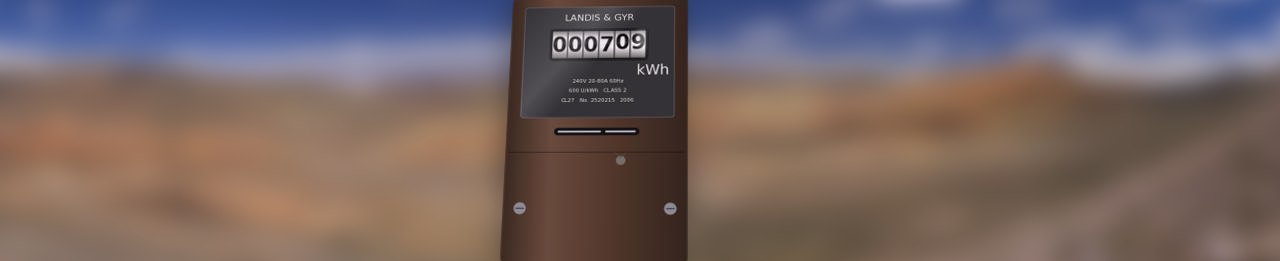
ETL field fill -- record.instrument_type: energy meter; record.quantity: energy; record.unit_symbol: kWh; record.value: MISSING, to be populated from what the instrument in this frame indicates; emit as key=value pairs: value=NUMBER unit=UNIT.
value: value=709 unit=kWh
